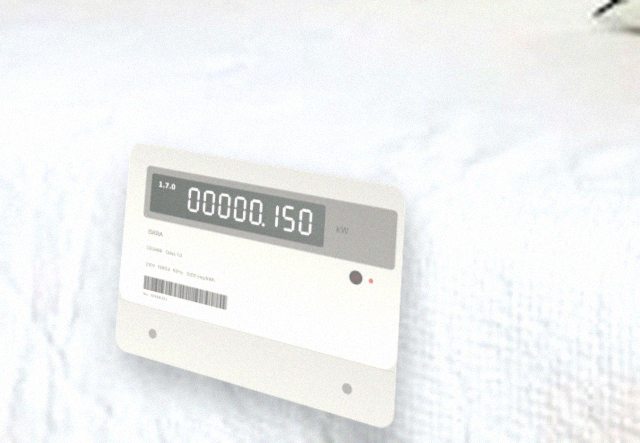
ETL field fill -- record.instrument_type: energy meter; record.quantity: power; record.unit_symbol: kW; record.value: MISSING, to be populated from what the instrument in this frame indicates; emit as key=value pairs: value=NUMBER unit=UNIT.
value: value=0.150 unit=kW
